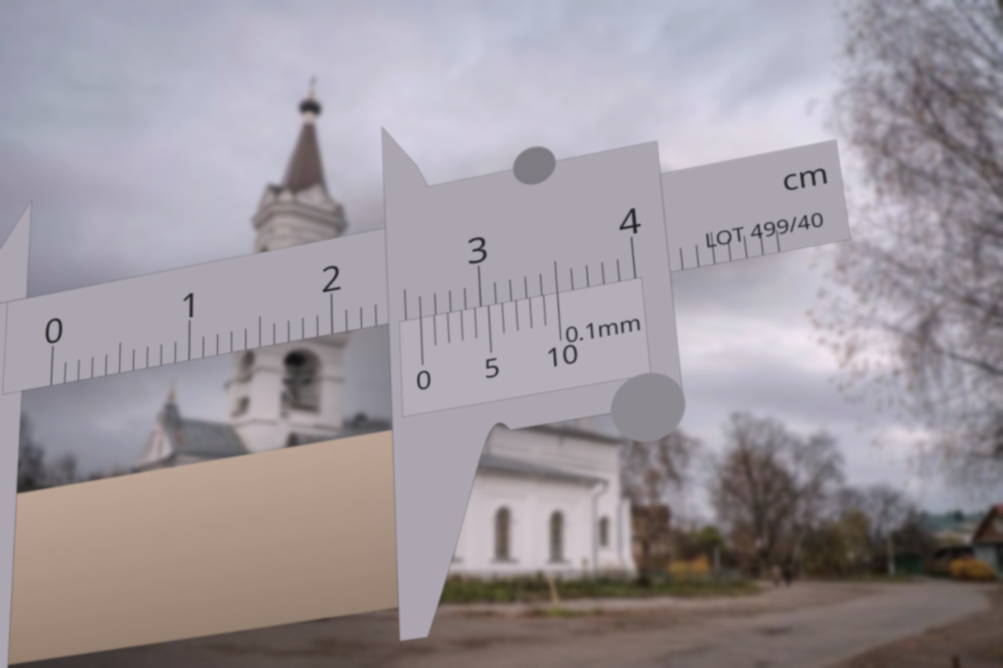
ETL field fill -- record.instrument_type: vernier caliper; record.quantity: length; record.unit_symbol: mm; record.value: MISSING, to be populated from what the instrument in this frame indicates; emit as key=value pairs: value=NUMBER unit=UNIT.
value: value=26.0 unit=mm
